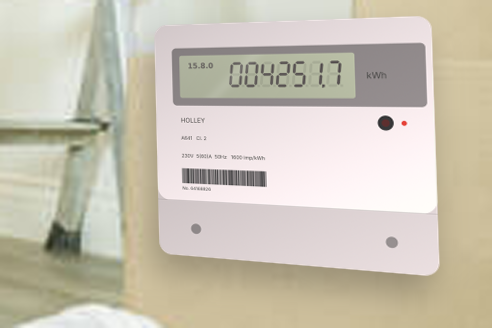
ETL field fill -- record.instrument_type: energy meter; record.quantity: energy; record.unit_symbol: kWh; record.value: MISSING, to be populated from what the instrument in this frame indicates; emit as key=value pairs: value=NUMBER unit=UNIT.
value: value=4251.7 unit=kWh
